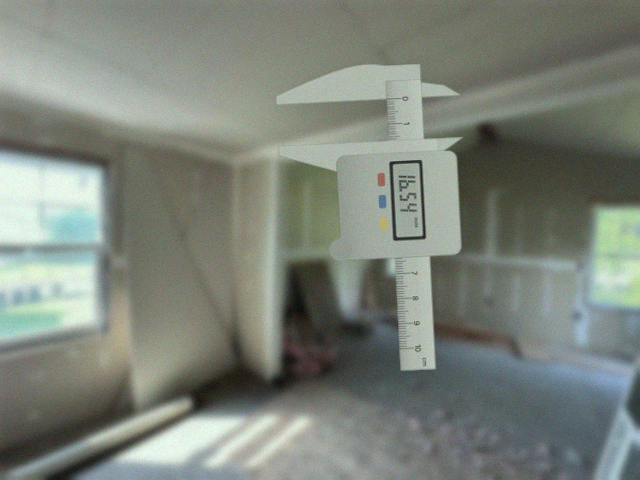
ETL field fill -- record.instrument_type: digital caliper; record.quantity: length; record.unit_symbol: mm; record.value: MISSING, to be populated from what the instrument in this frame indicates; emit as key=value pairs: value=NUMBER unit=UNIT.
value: value=16.54 unit=mm
